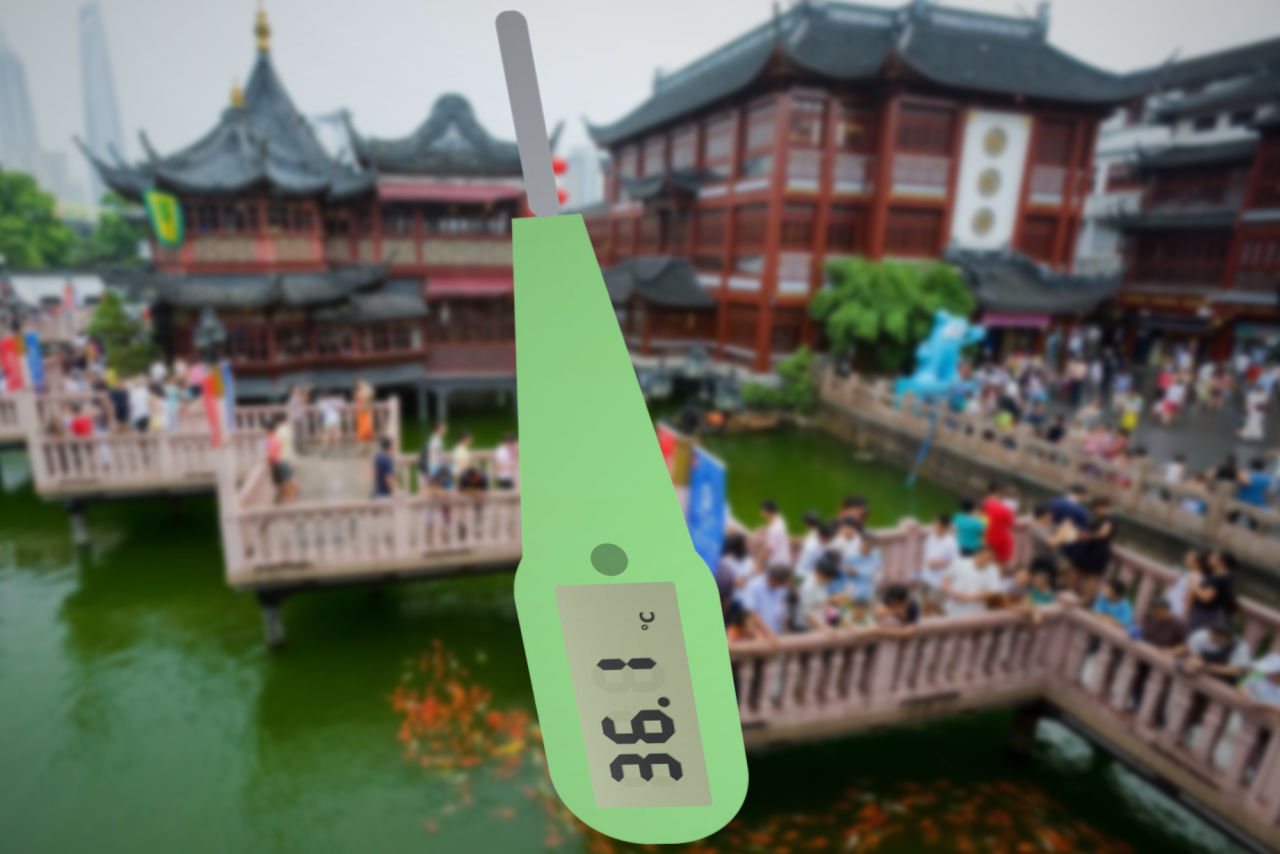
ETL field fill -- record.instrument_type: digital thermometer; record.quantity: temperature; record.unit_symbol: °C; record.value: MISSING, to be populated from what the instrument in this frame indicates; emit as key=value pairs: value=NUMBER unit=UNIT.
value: value=36.1 unit=°C
